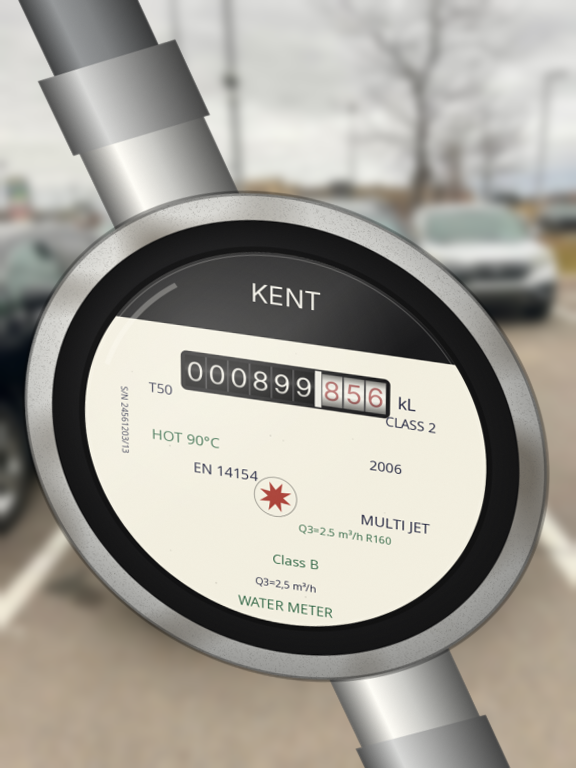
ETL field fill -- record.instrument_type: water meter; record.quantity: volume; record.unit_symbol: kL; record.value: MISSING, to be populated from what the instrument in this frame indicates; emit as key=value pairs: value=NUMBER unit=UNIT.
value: value=899.856 unit=kL
